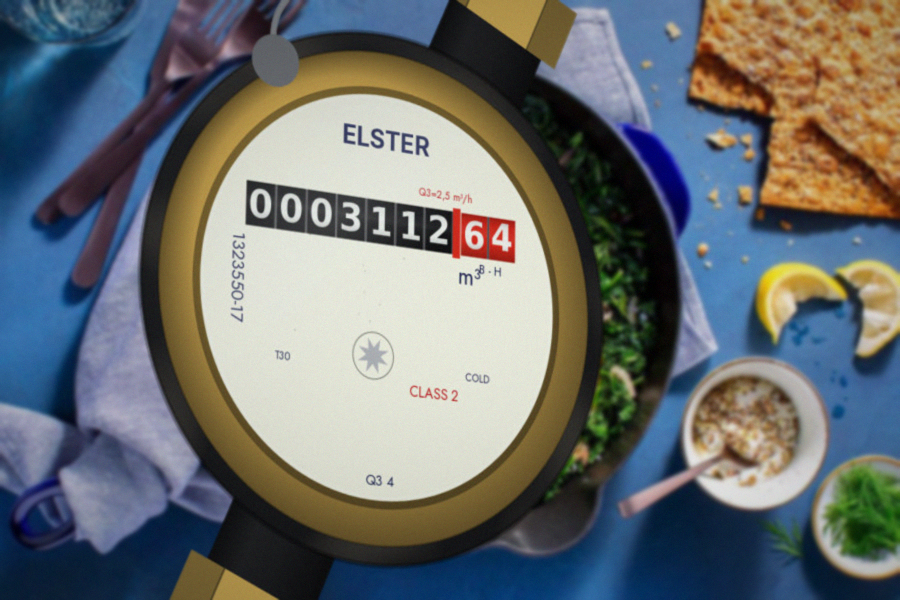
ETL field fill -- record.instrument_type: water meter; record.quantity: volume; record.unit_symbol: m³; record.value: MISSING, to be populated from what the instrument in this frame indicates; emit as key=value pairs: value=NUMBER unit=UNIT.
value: value=3112.64 unit=m³
